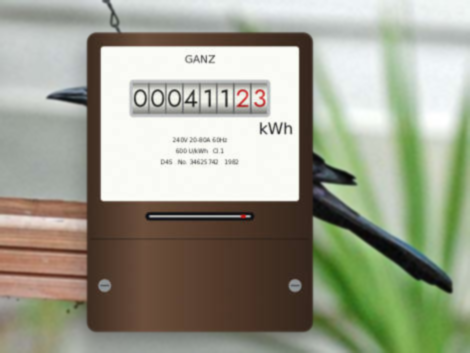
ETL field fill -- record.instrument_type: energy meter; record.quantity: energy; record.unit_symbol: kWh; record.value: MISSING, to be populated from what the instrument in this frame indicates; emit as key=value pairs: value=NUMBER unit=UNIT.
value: value=411.23 unit=kWh
